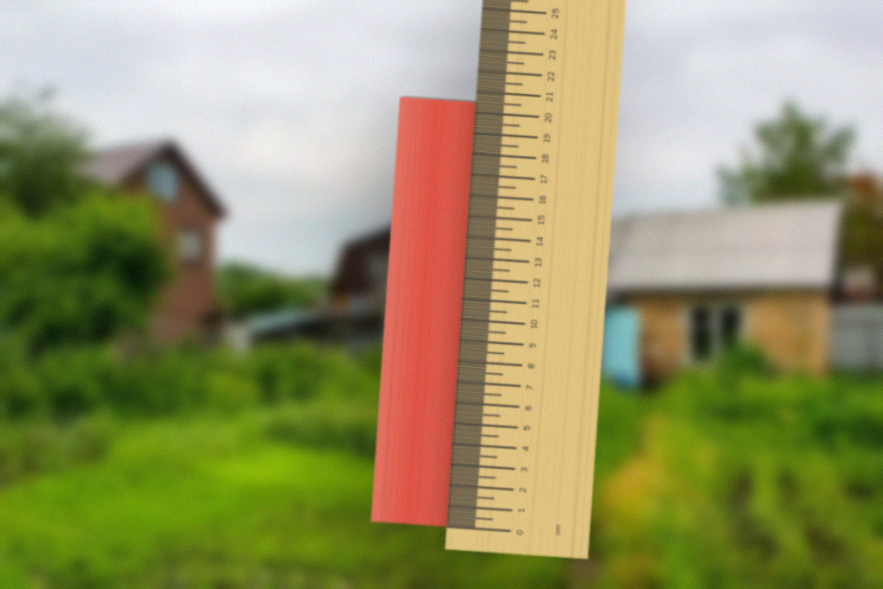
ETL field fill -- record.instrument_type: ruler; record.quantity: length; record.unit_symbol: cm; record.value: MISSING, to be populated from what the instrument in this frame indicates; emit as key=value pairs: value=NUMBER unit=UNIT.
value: value=20.5 unit=cm
